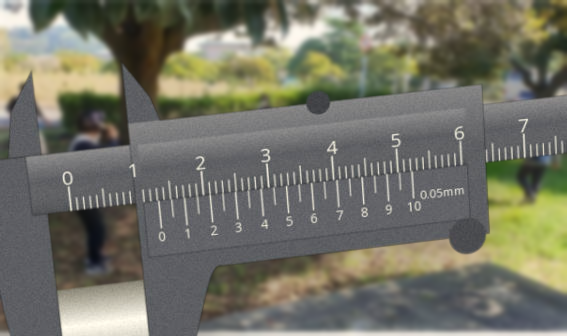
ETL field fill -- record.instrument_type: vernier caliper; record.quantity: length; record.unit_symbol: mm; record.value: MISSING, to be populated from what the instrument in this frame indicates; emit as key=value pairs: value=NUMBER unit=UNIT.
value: value=13.2 unit=mm
